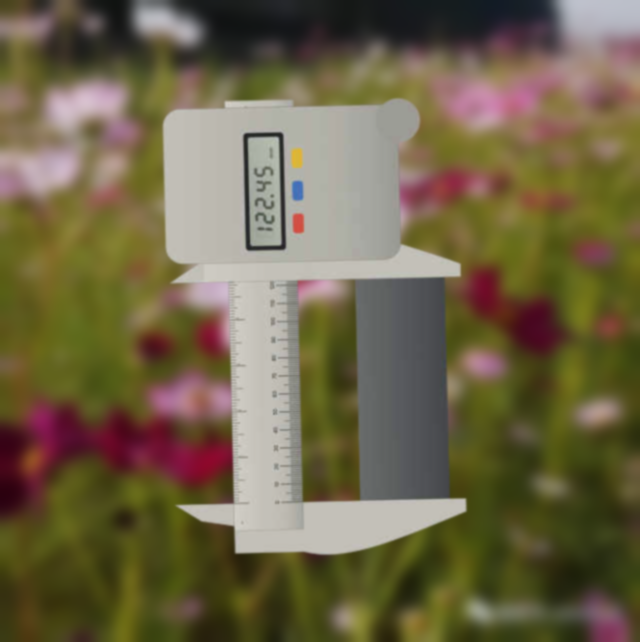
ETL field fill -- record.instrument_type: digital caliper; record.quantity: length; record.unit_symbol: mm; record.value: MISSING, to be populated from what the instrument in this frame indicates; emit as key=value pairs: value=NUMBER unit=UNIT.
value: value=122.45 unit=mm
